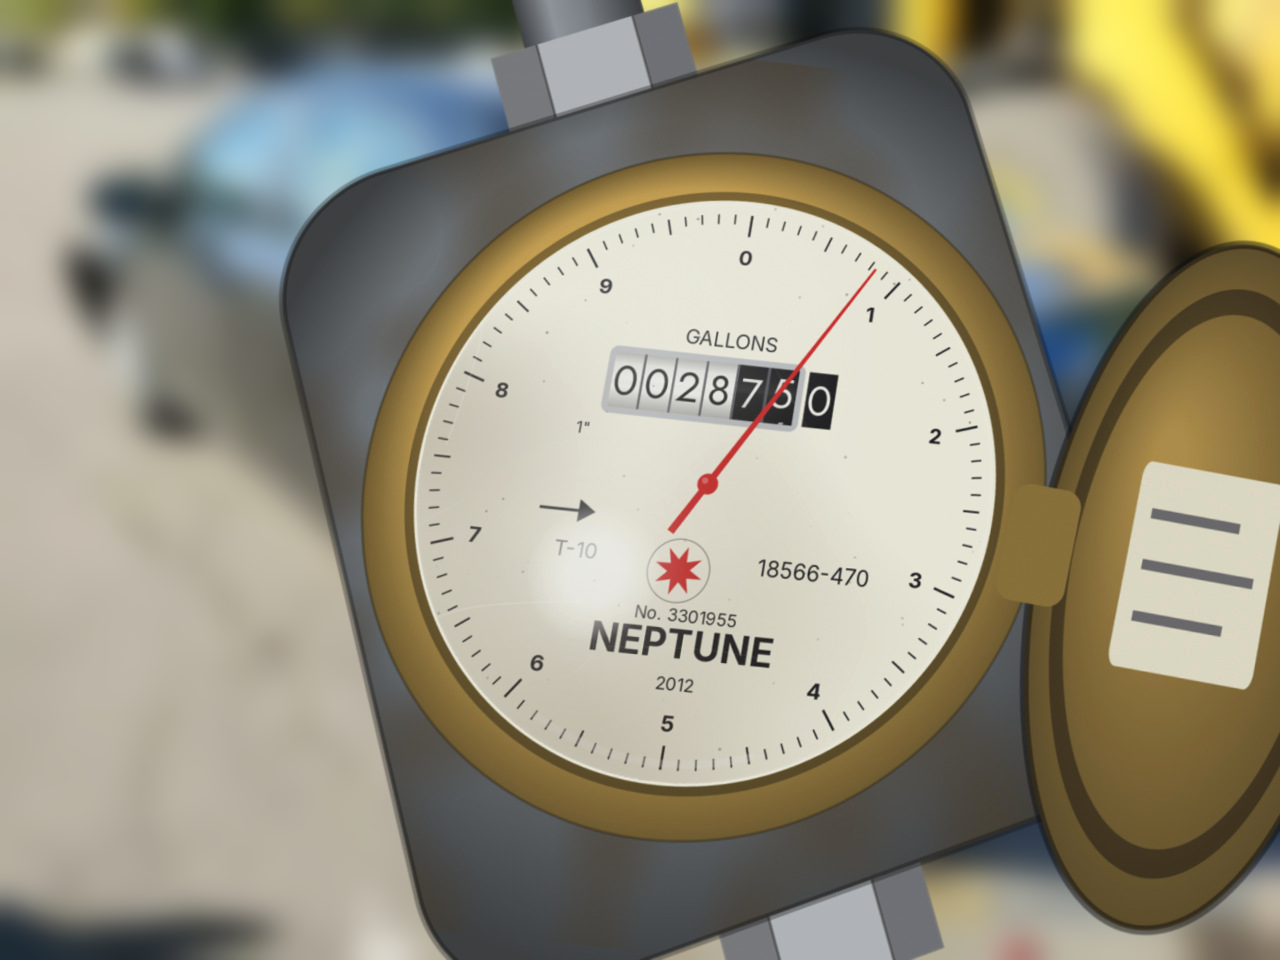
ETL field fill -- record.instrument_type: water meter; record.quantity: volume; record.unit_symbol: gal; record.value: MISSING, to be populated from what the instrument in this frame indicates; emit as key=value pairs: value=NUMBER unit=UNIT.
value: value=28750.8 unit=gal
